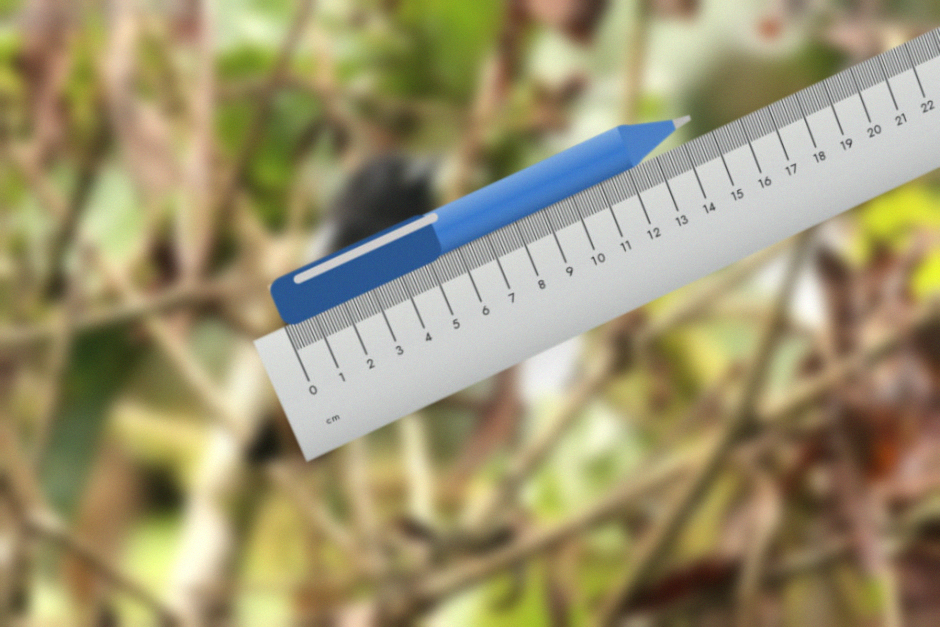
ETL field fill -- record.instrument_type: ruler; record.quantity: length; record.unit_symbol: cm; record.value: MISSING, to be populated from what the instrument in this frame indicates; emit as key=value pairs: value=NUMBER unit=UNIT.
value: value=14.5 unit=cm
